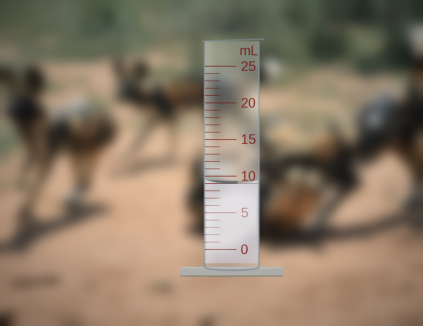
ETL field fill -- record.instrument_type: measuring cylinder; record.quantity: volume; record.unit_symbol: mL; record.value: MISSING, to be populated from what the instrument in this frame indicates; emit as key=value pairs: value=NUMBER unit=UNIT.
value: value=9 unit=mL
